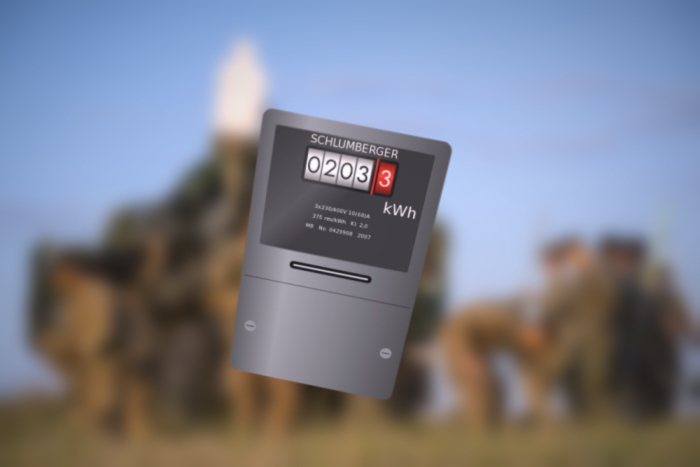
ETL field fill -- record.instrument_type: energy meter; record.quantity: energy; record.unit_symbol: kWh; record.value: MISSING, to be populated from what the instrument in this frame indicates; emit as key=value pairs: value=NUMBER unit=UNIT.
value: value=203.3 unit=kWh
